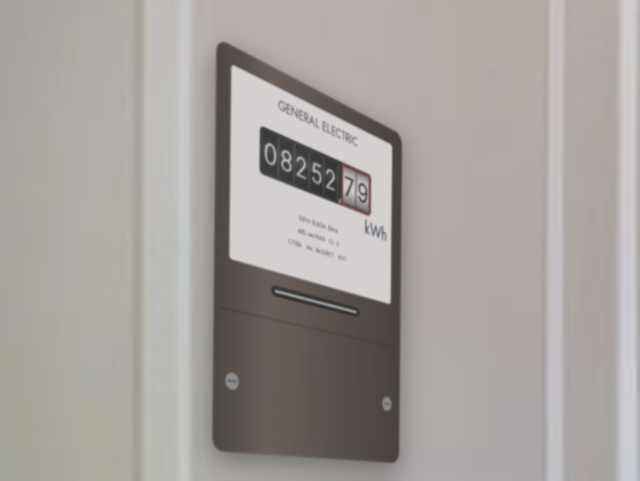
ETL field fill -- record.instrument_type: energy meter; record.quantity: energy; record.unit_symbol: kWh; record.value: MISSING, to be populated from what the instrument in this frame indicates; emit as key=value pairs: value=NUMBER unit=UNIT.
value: value=8252.79 unit=kWh
